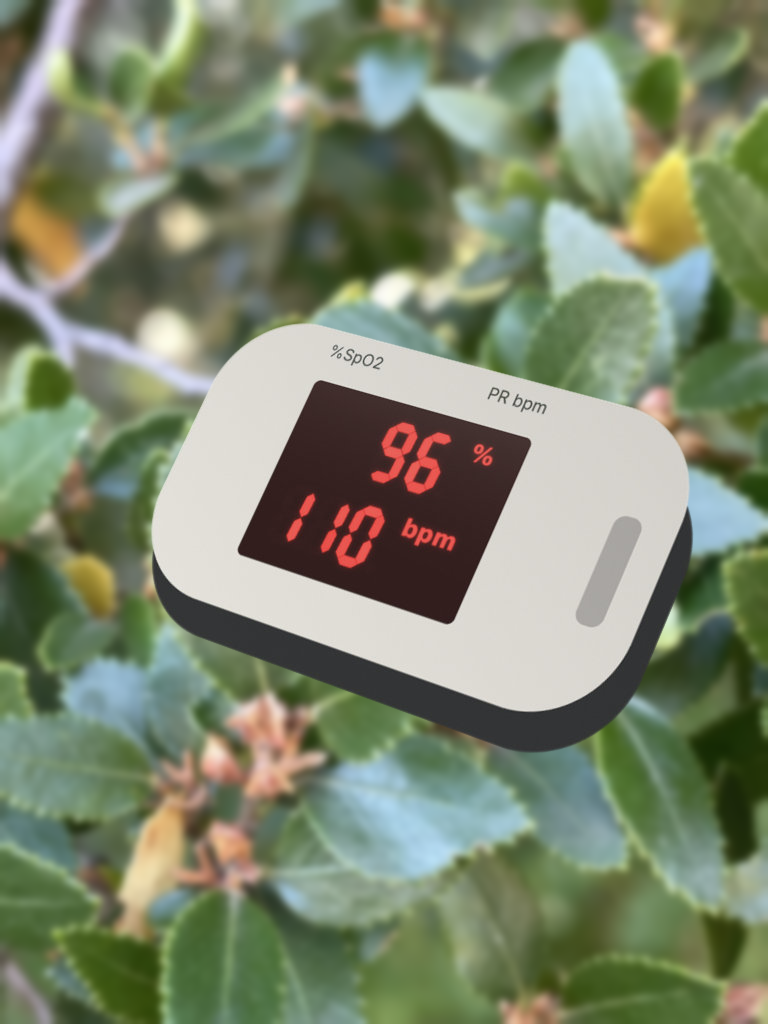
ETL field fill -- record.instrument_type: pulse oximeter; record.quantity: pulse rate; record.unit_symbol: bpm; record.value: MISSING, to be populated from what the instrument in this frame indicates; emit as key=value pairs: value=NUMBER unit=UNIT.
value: value=110 unit=bpm
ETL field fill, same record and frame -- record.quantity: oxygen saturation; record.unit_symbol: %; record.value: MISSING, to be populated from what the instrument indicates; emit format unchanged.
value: value=96 unit=%
